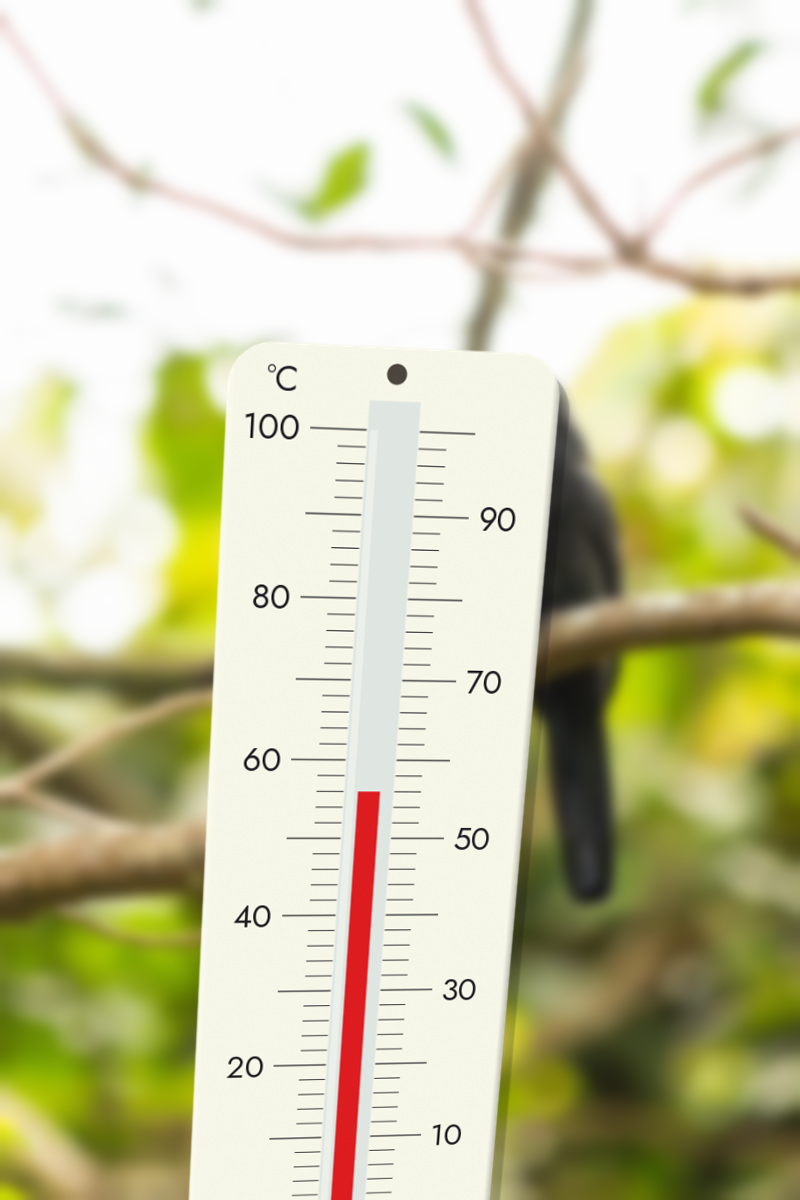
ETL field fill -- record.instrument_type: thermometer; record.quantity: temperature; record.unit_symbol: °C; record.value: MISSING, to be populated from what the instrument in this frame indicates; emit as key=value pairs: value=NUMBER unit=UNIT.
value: value=56 unit=°C
